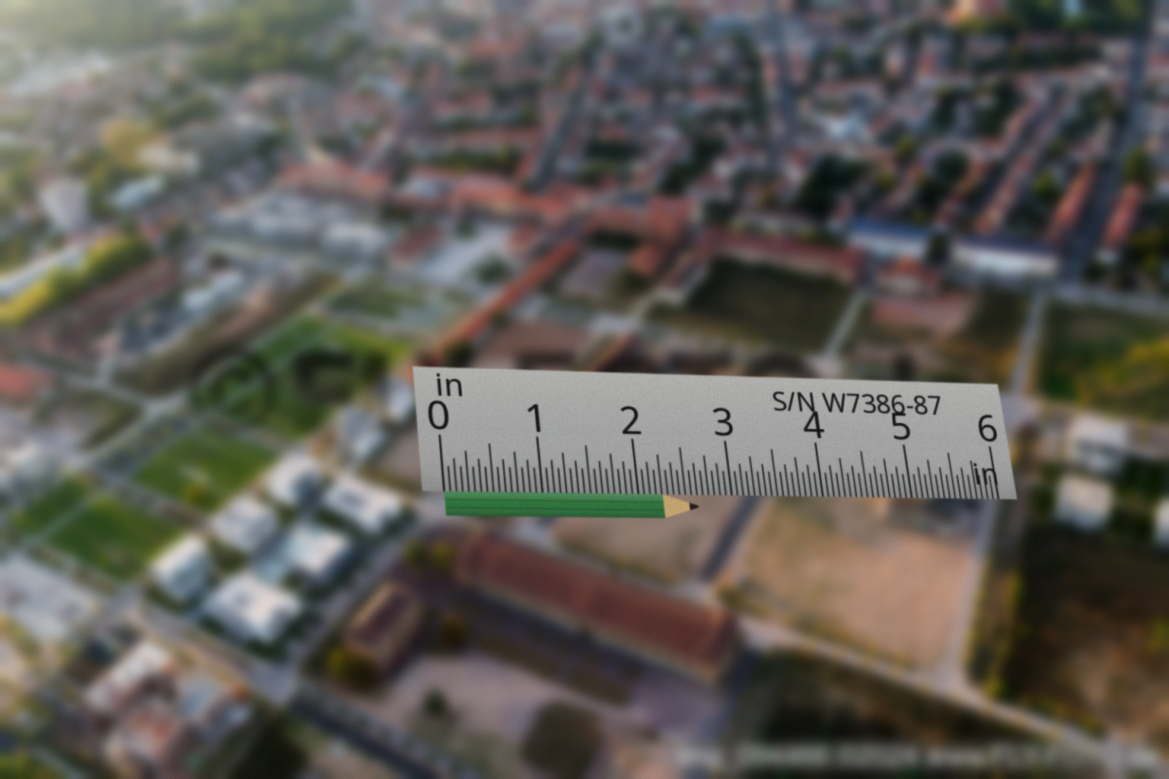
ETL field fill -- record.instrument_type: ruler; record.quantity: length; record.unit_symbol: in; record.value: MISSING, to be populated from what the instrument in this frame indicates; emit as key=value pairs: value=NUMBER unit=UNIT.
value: value=2.625 unit=in
